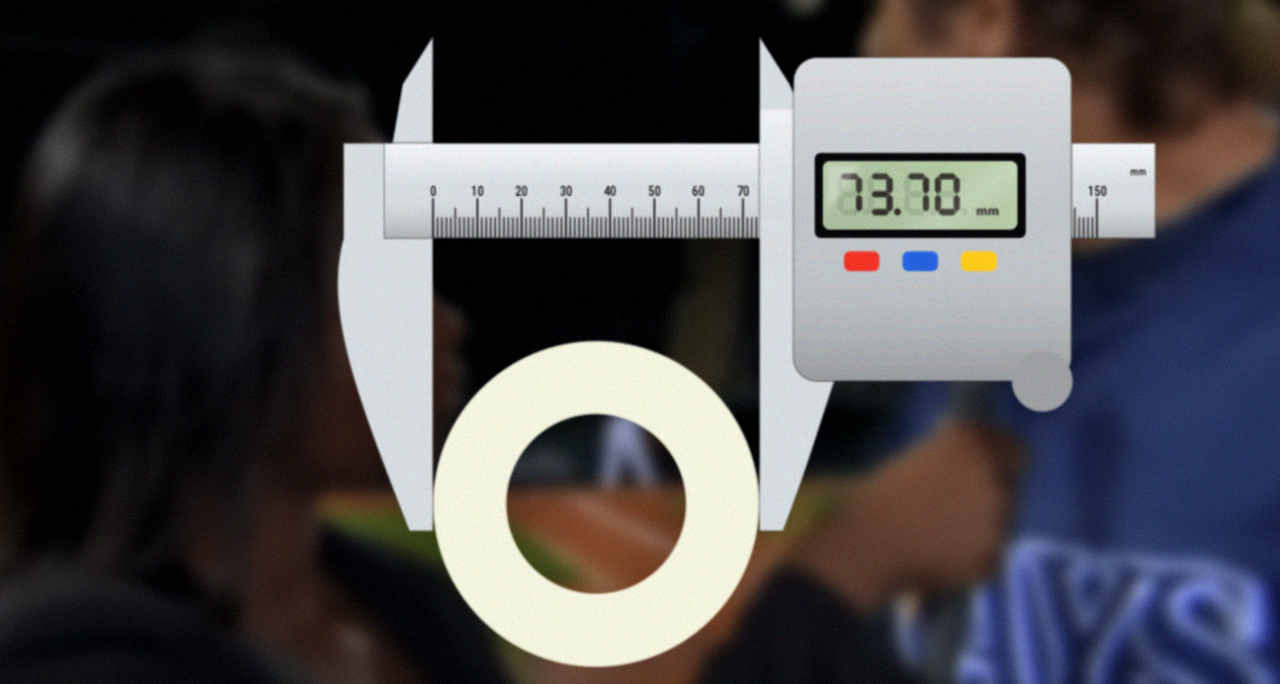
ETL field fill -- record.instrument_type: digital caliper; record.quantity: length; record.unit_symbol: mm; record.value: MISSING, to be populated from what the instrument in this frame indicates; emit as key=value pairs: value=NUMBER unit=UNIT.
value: value=73.70 unit=mm
